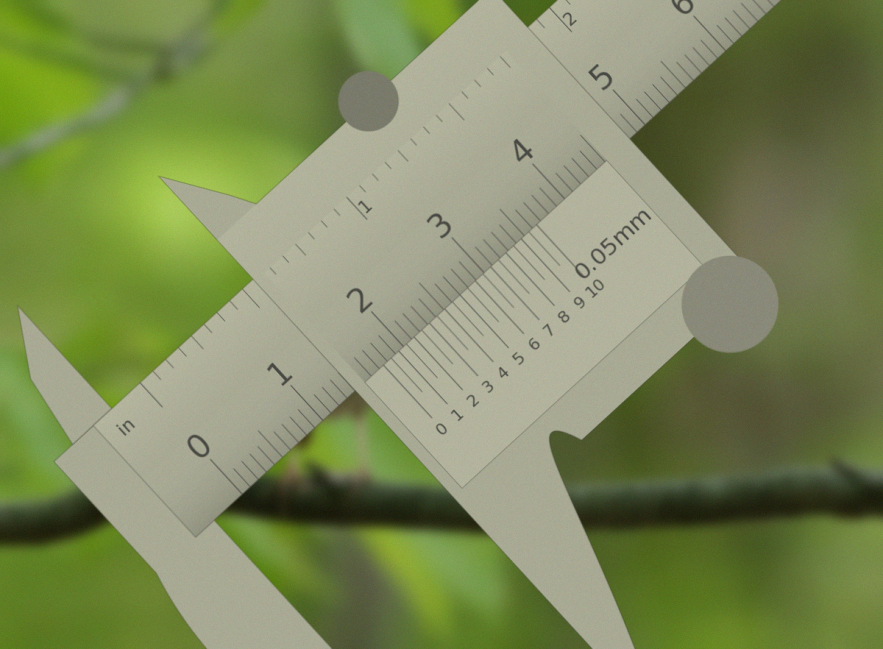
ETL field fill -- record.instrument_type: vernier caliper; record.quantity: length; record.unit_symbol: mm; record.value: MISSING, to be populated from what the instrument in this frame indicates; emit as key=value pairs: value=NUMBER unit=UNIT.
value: value=17.5 unit=mm
